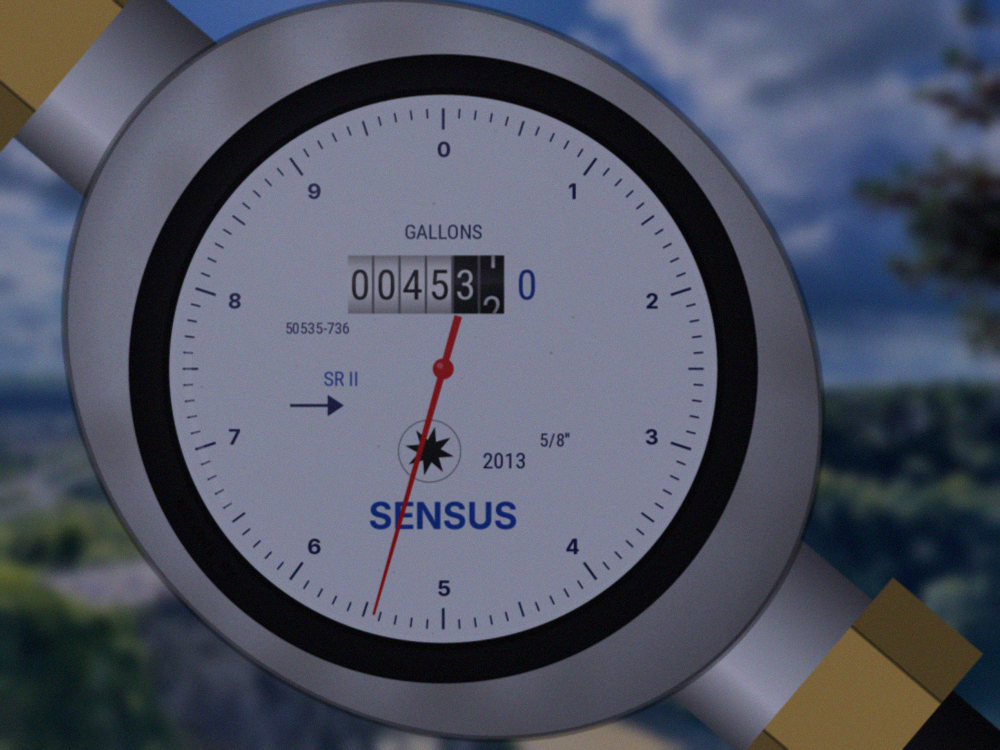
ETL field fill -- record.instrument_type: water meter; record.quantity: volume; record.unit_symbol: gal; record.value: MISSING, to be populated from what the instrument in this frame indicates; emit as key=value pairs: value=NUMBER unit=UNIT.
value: value=45315.4 unit=gal
